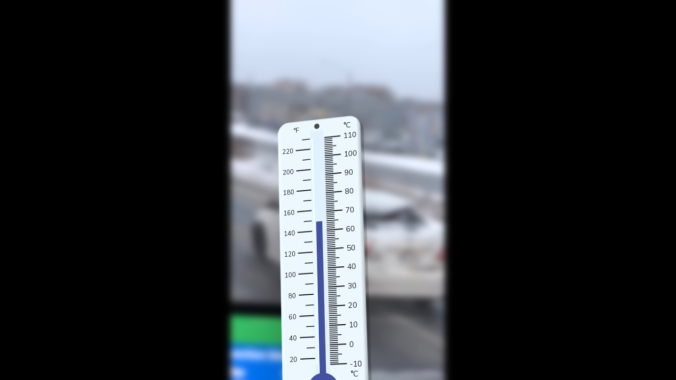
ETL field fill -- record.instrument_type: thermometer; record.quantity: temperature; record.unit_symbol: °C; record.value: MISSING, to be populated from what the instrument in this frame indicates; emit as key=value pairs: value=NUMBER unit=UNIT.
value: value=65 unit=°C
